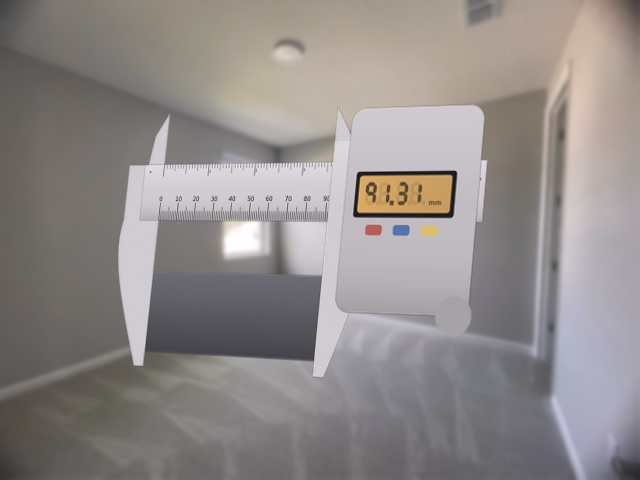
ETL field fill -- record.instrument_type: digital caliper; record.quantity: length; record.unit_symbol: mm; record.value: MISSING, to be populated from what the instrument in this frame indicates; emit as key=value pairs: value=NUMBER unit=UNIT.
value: value=91.31 unit=mm
